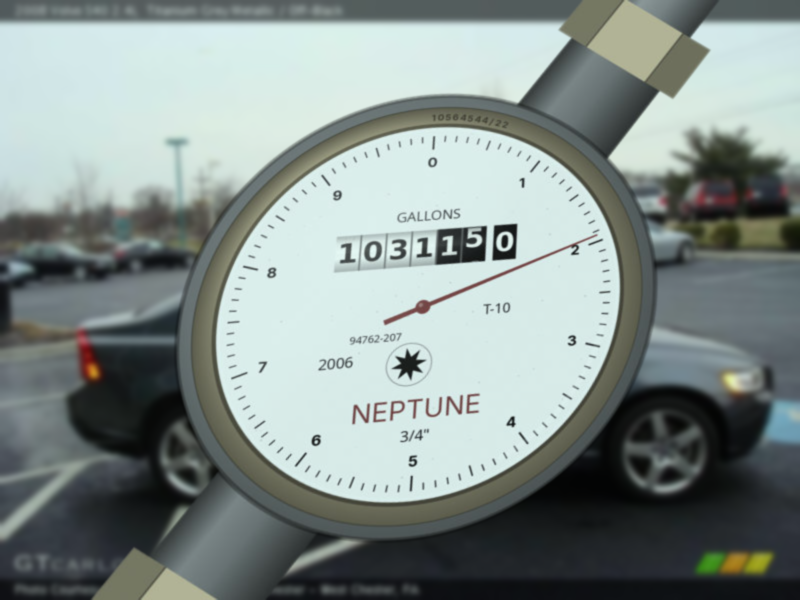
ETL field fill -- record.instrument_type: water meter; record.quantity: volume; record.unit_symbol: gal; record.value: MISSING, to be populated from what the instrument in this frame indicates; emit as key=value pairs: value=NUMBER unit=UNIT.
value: value=1031151.9 unit=gal
